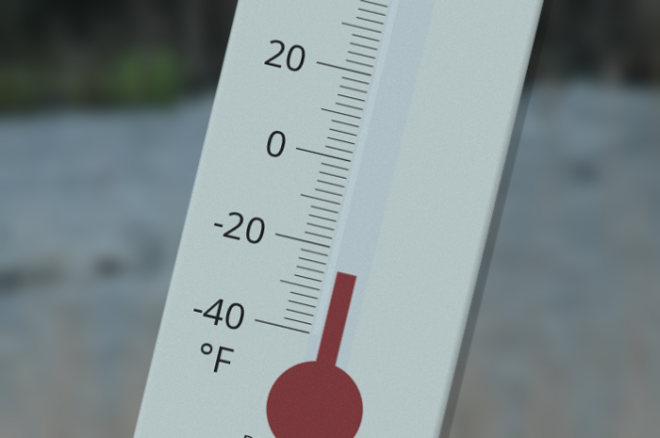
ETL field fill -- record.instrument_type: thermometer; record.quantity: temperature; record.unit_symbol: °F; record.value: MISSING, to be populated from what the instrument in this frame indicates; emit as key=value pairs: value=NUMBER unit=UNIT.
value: value=-25 unit=°F
